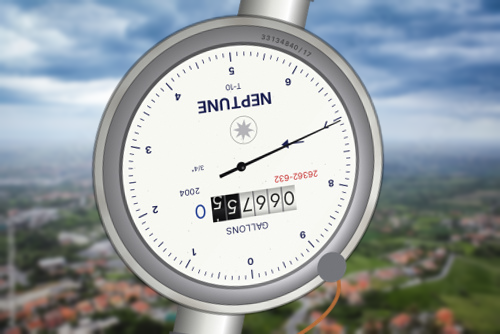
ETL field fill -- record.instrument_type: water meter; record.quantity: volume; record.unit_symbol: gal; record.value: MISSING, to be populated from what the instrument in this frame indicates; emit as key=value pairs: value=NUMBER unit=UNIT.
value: value=667547.0 unit=gal
